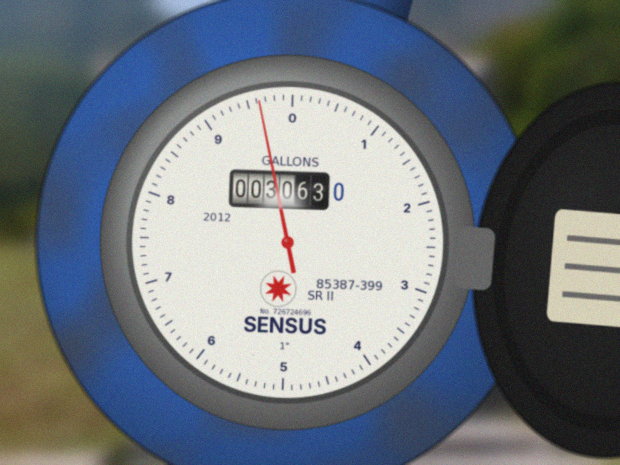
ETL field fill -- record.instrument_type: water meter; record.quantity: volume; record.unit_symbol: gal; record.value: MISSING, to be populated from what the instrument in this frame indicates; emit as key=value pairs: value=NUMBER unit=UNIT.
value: value=30629.6 unit=gal
